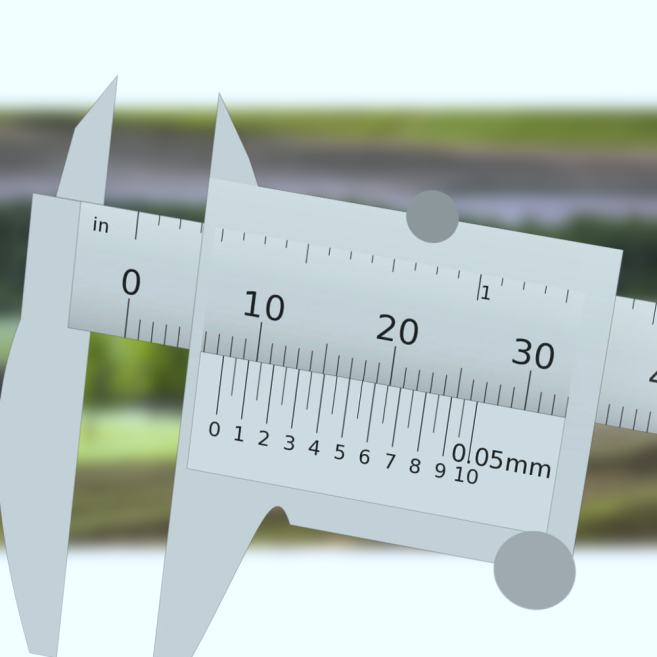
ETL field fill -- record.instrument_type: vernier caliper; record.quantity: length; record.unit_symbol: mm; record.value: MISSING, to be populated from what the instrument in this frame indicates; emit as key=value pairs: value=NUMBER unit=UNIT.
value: value=7.5 unit=mm
